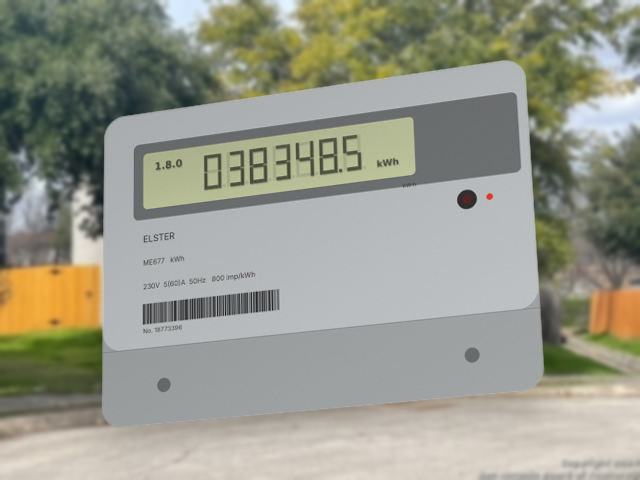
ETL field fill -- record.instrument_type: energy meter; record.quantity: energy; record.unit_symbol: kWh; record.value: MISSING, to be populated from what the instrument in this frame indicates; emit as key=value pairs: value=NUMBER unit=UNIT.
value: value=38348.5 unit=kWh
